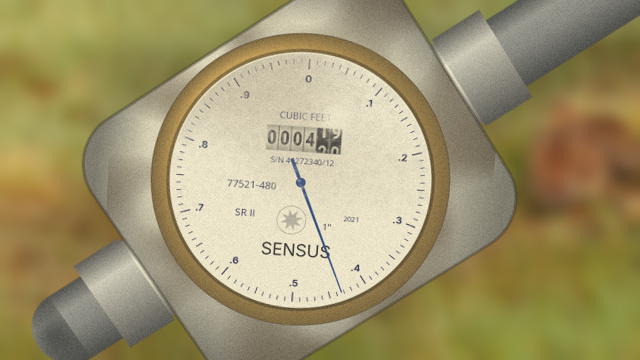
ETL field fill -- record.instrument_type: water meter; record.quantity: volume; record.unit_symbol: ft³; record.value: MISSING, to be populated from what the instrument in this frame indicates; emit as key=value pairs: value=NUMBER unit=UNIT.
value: value=419.43 unit=ft³
